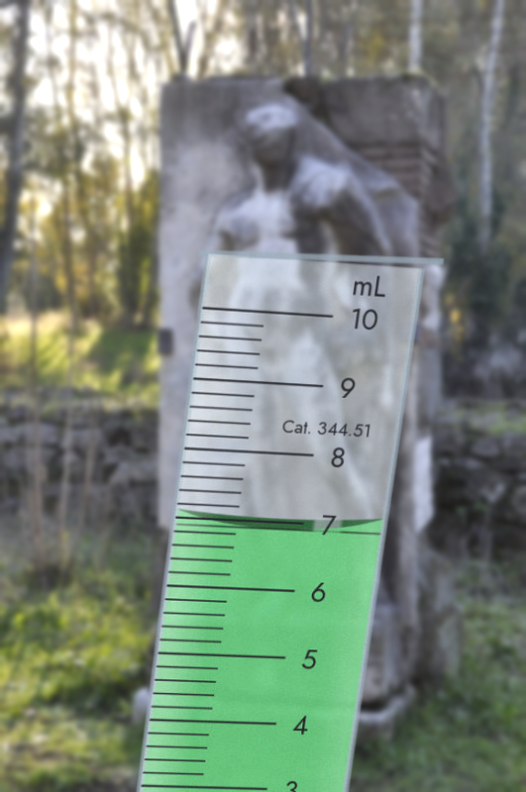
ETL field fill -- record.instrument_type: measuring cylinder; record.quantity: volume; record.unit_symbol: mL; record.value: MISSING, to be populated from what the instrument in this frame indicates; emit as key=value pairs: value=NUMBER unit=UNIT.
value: value=6.9 unit=mL
